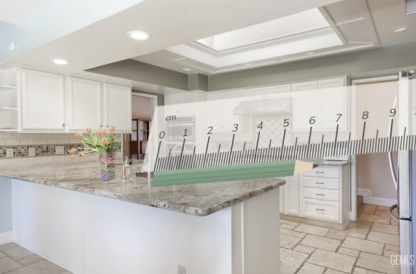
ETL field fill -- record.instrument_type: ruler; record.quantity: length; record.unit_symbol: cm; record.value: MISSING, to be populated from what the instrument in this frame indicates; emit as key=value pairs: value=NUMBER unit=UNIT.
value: value=6.5 unit=cm
